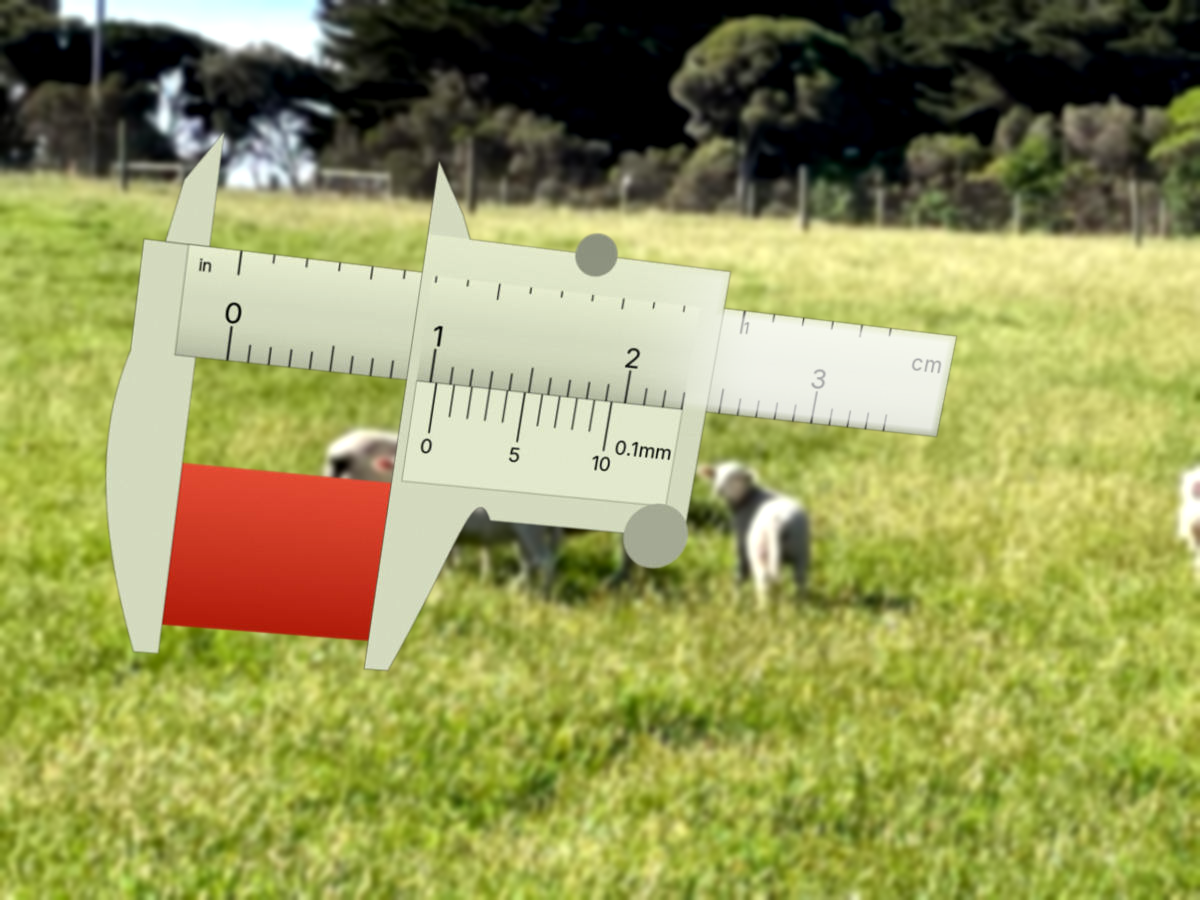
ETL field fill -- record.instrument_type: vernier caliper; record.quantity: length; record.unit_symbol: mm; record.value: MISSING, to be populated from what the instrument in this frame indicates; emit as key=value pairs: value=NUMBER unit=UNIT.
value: value=10.3 unit=mm
